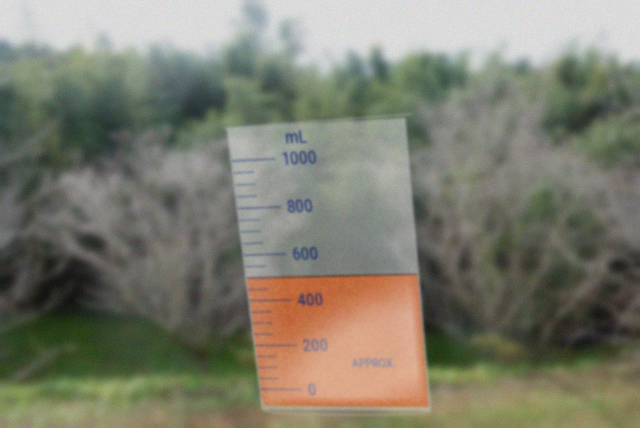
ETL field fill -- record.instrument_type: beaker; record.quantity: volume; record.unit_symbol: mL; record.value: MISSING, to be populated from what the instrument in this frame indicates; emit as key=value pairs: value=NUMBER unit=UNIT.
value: value=500 unit=mL
